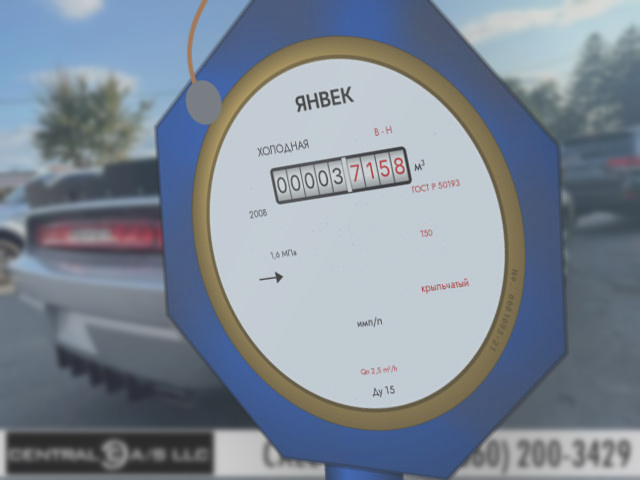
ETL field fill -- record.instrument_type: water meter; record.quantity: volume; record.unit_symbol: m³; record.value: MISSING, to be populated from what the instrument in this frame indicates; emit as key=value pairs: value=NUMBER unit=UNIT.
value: value=3.7158 unit=m³
